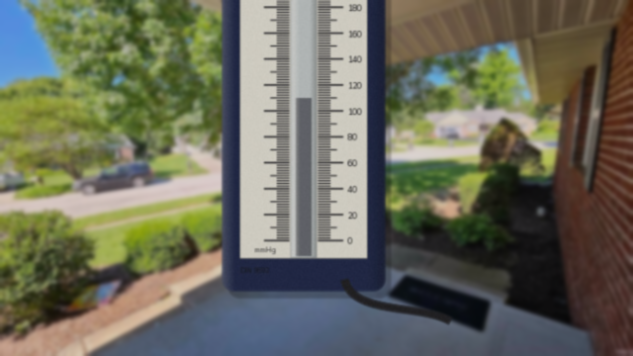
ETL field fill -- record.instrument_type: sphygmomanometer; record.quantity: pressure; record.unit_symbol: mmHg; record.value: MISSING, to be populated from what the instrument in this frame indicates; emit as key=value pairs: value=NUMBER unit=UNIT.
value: value=110 unit=mmHg
